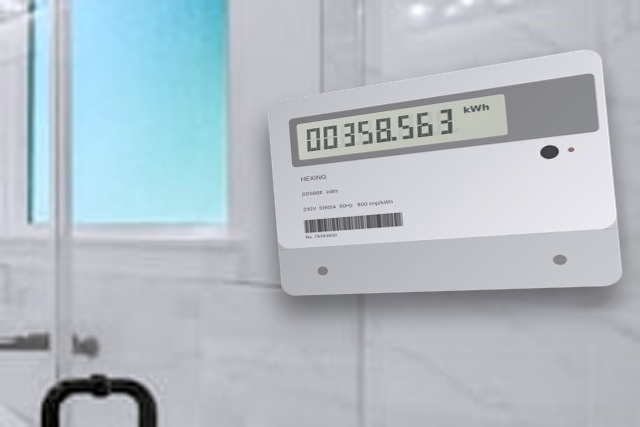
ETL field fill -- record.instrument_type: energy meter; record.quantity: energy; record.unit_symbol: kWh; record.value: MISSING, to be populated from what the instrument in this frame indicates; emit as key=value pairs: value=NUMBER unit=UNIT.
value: value=358.563 unit=kWh
